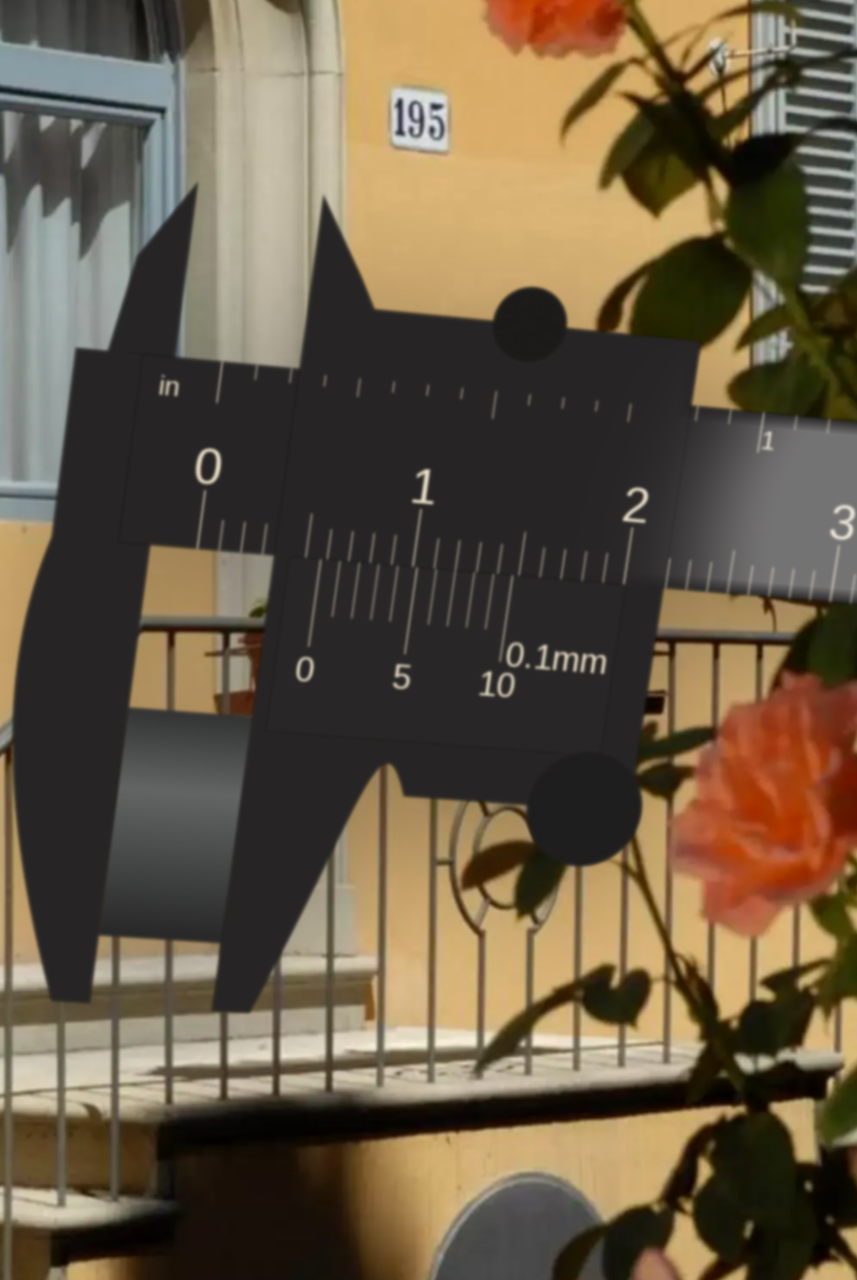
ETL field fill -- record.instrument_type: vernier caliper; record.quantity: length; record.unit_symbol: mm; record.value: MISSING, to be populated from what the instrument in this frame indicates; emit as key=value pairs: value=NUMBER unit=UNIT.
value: value=5.7 unit=mm
